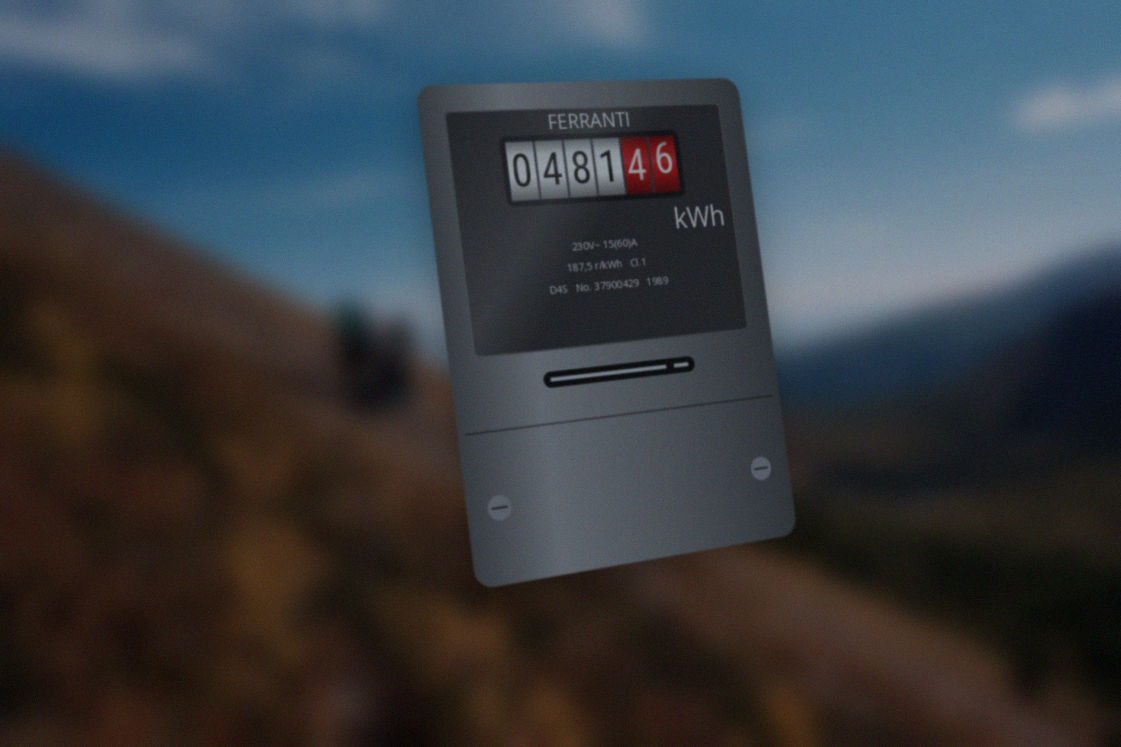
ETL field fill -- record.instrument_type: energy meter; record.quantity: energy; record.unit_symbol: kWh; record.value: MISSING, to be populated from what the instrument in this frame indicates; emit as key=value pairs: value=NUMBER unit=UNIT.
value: value=481.46 unit=kWh
